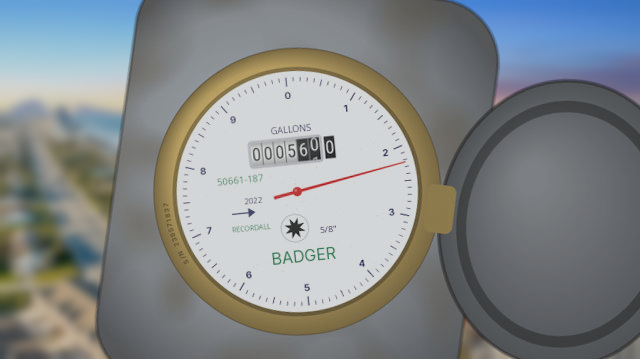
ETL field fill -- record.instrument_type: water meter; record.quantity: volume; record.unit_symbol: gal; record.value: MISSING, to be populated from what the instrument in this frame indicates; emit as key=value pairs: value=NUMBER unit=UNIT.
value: value=5602.2 unit=gal
